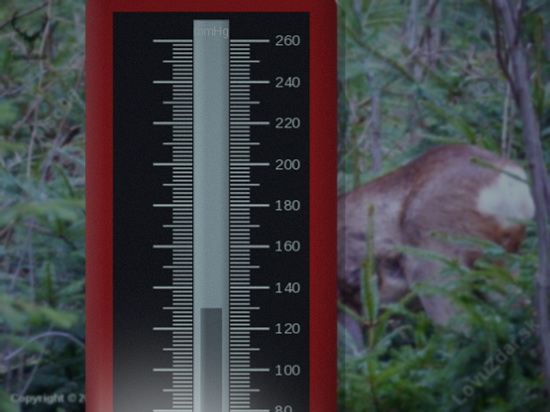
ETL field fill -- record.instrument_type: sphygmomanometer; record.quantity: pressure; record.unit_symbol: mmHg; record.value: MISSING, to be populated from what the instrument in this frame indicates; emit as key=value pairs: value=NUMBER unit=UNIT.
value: value=130 unit=mmHg
